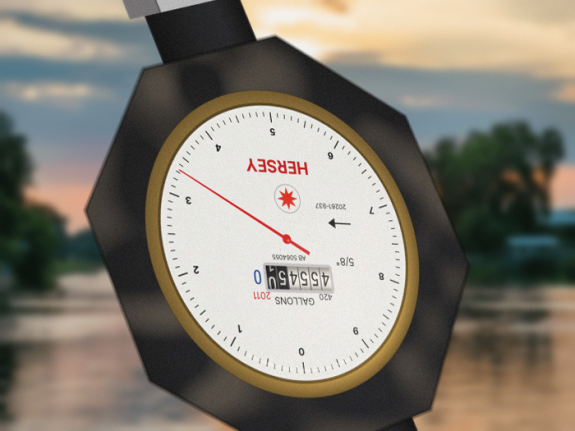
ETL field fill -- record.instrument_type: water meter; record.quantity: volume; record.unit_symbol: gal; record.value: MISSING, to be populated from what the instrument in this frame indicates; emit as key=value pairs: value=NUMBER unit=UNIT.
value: value=4554503.3 unit=gal
